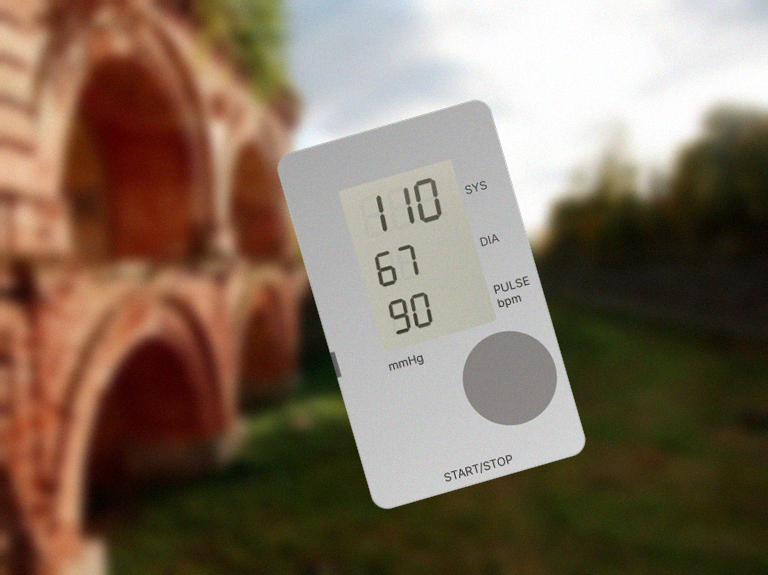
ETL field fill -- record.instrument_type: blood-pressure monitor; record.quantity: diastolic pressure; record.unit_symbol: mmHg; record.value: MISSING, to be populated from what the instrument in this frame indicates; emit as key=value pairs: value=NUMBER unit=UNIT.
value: value=67 unit=mmHg
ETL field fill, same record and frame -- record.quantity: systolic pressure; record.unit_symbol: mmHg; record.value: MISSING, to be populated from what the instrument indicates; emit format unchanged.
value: value=110 unit=mmHg
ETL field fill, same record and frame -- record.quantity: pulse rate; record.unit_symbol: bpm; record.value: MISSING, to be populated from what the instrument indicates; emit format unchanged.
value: value=90 unit=bpm
